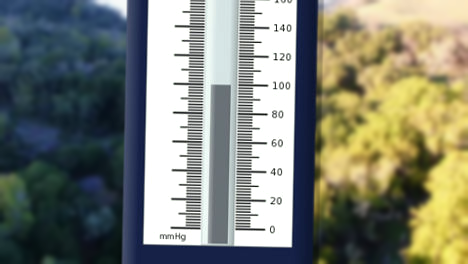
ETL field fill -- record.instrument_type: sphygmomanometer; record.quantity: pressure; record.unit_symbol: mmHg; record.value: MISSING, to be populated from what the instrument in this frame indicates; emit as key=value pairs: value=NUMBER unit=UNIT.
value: value=100 unit=mmHg
